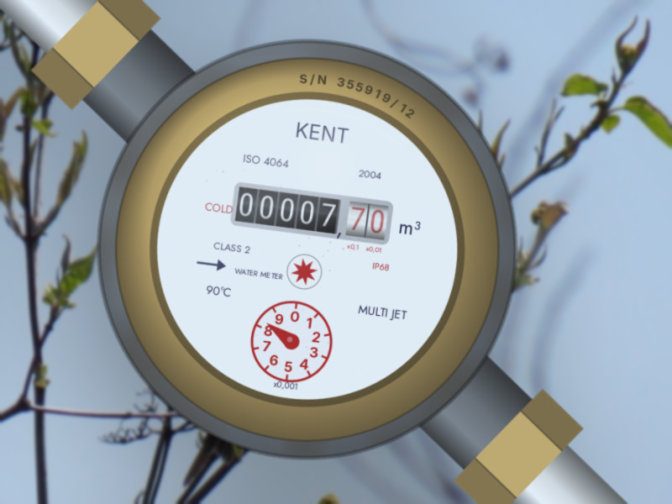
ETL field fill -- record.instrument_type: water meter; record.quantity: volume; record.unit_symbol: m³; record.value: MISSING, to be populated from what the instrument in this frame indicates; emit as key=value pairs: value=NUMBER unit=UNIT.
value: value=7.708 unit=m³
